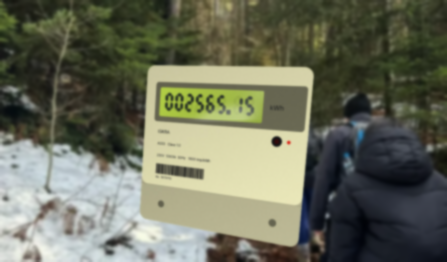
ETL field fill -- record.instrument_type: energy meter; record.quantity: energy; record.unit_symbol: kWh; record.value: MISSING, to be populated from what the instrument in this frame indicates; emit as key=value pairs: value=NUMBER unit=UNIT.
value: value=2565.15 unit=kWh
